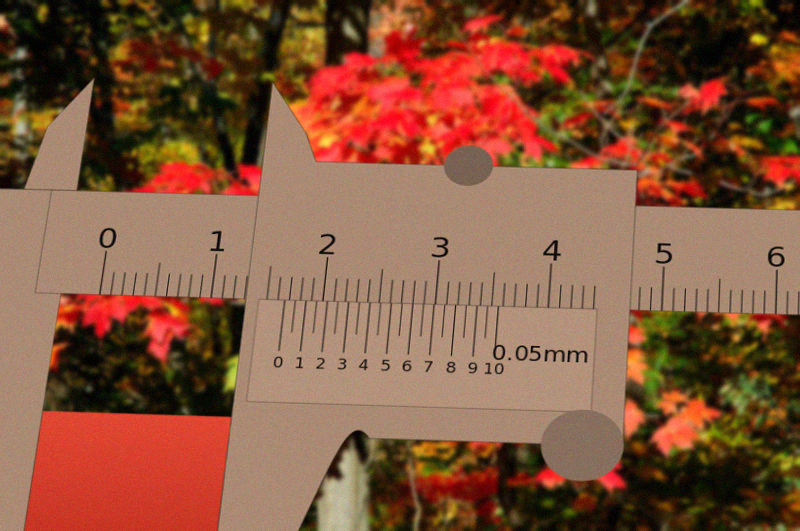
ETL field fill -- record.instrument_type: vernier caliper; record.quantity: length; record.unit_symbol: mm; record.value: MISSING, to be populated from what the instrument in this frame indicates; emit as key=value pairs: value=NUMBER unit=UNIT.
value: value=16.6 unit=mm
